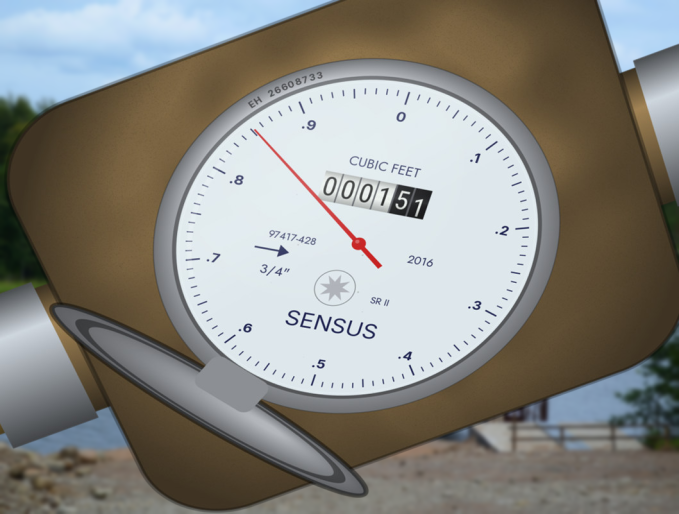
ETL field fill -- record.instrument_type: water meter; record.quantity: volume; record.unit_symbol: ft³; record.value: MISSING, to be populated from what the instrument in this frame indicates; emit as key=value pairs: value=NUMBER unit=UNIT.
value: value=150.85 unit=ft³
